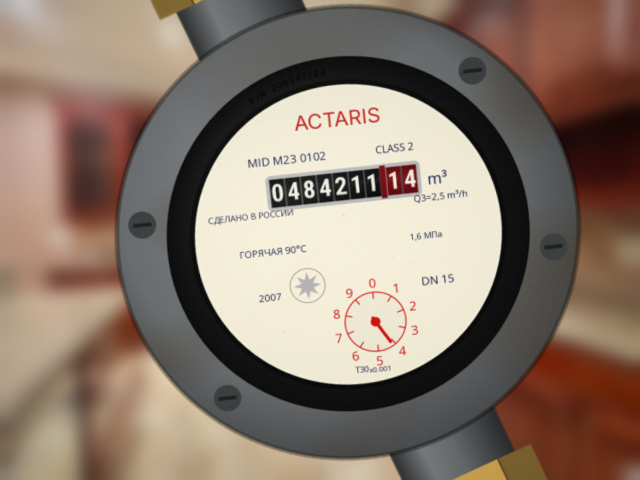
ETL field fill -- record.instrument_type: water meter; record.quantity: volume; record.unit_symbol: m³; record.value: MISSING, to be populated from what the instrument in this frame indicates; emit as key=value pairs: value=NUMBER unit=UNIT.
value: value=484211.144 unit=m³
